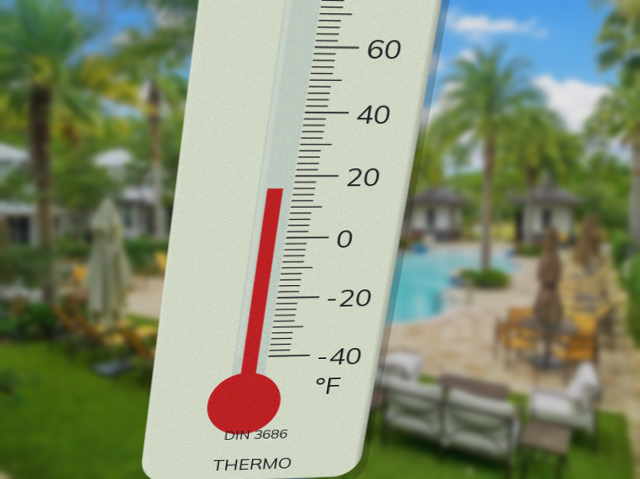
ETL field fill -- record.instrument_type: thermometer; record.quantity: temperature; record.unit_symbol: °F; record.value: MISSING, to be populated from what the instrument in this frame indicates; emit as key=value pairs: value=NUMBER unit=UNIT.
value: value=16 unit=°F
